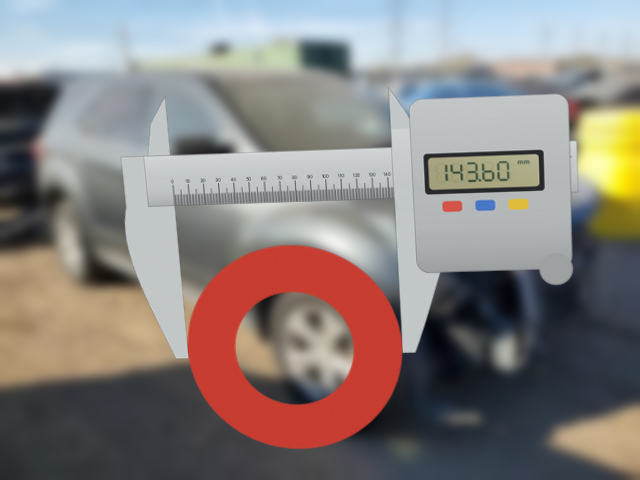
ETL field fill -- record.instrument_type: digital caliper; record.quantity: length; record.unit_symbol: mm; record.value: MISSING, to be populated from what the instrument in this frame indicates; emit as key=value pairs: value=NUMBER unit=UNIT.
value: value=143.60 unit=mm
